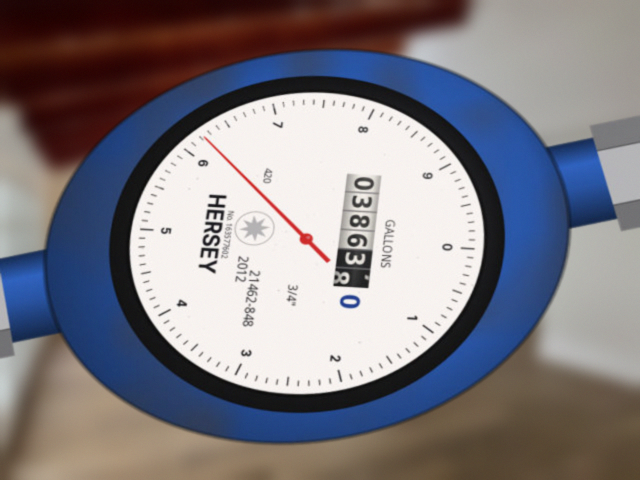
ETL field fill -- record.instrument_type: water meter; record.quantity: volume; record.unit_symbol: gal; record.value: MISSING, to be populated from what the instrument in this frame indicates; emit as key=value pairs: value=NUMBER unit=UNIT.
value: value=386376.2 unit=gal
